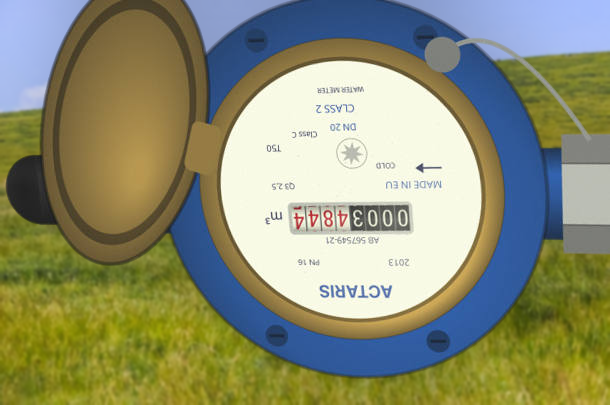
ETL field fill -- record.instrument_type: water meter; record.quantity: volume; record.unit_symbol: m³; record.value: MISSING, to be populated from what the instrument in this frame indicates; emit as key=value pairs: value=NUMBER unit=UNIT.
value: value=3.4844 unit=m³
